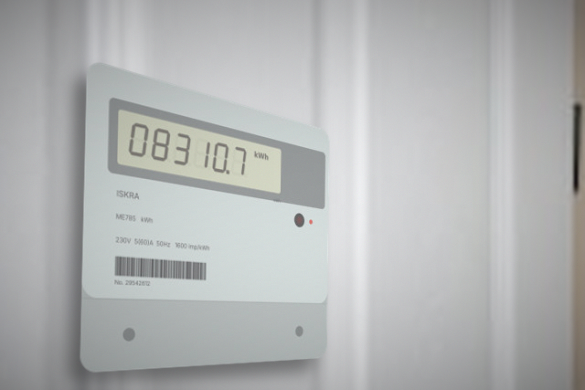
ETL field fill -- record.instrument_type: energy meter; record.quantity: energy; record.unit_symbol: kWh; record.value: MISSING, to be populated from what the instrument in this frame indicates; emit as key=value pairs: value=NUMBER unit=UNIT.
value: value=8310.7 unit=kWh
